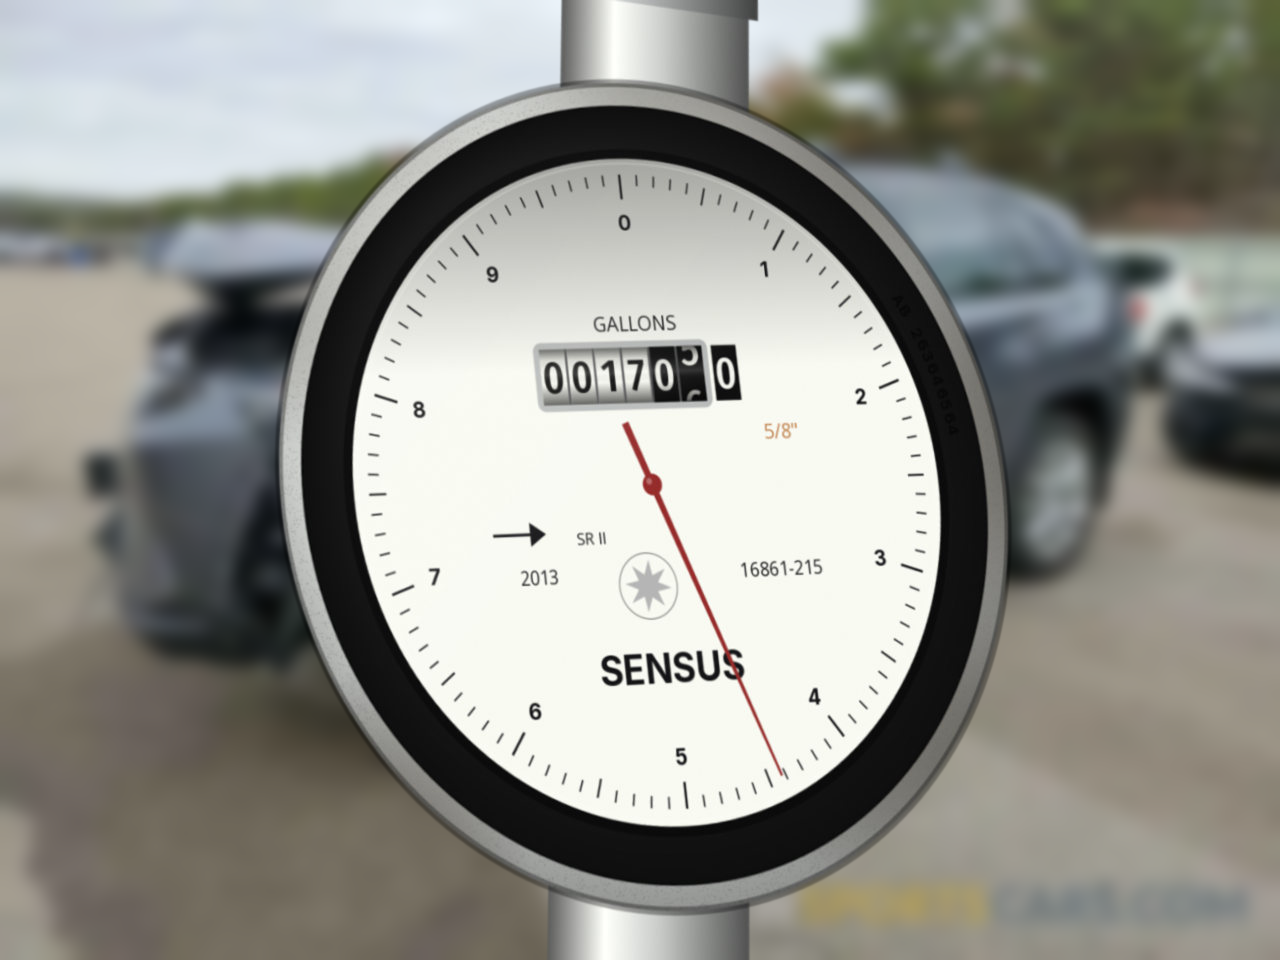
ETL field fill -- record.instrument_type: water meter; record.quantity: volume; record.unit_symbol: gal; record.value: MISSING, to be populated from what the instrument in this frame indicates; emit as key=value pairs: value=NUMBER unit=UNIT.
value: value=17054.4 unit=gal
